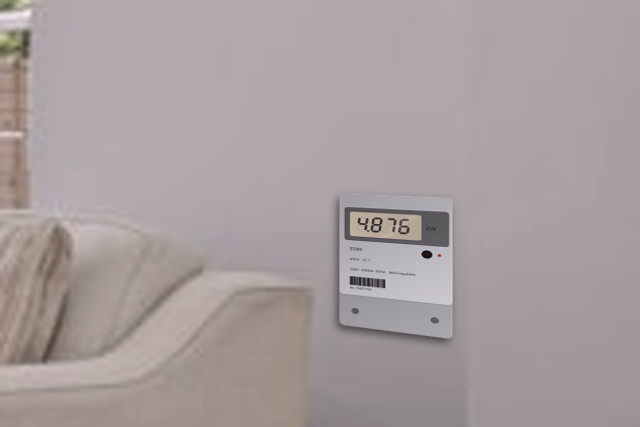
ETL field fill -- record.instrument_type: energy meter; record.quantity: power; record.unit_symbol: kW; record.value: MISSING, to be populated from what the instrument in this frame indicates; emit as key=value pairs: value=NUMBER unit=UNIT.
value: value=4.876 unit=kW
